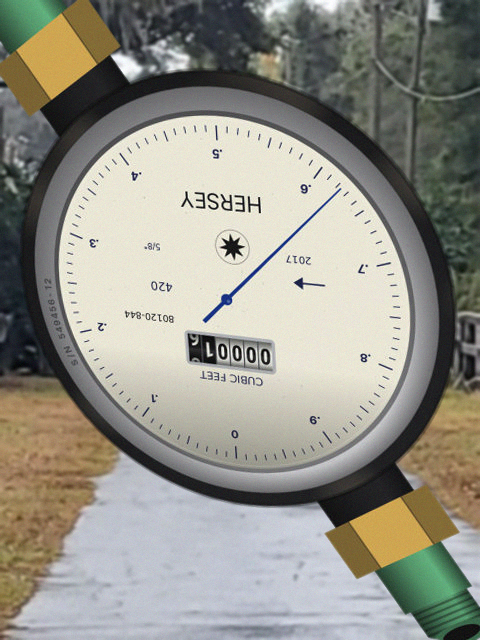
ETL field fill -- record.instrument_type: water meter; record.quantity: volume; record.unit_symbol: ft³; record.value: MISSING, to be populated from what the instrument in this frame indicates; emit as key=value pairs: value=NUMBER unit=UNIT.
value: value=15.62 unit=ft³
